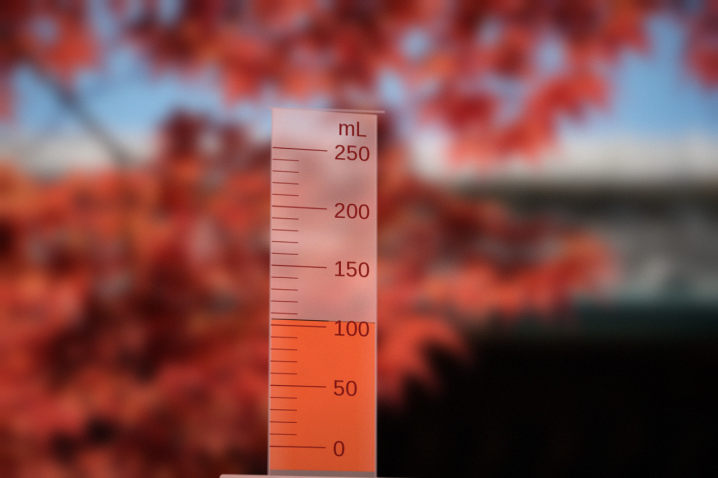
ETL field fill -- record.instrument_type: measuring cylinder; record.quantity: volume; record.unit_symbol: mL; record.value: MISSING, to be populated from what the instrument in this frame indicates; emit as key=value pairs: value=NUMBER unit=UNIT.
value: value=105 unit=mL
